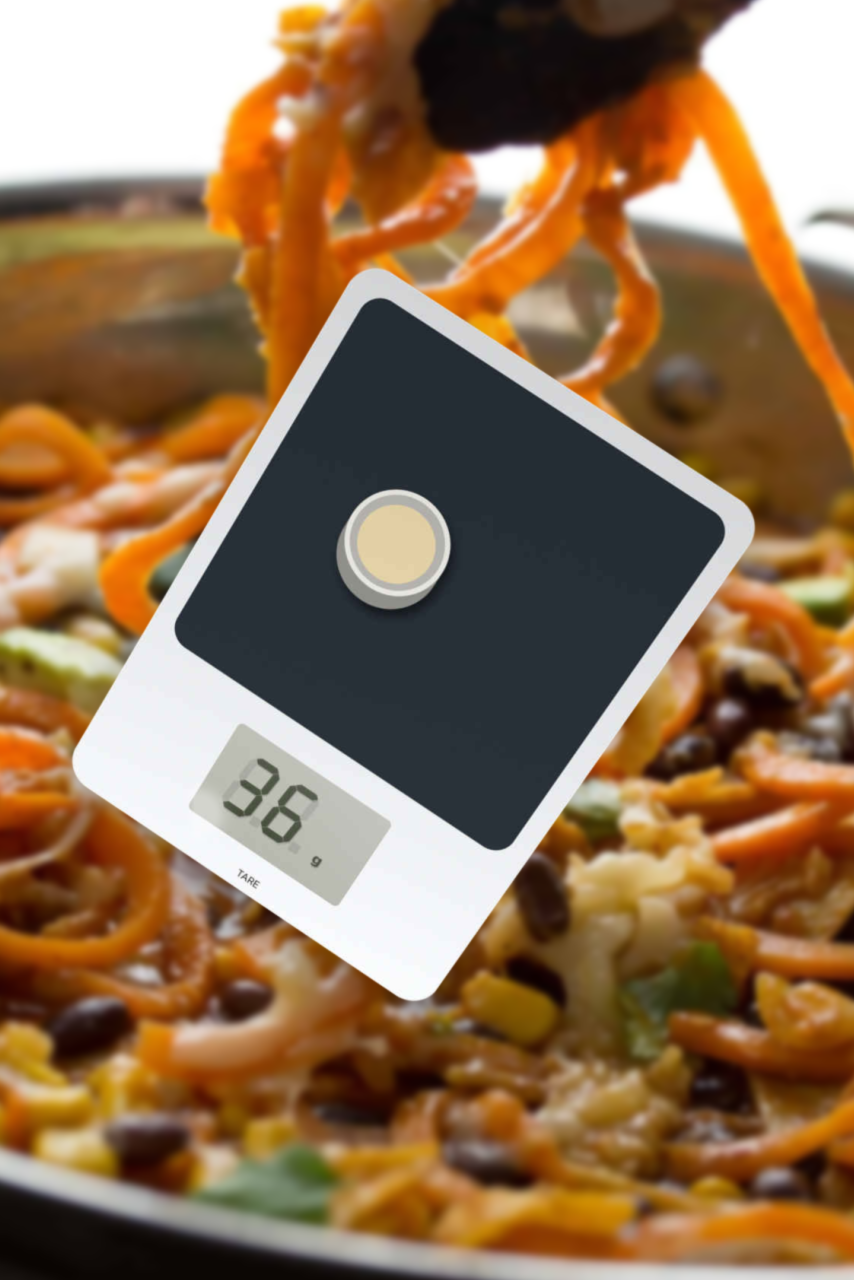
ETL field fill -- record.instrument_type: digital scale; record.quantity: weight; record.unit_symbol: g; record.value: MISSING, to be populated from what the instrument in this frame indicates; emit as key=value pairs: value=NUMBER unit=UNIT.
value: value=36 unit=g
